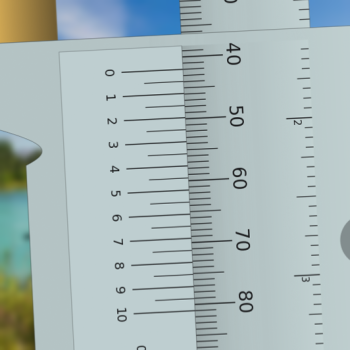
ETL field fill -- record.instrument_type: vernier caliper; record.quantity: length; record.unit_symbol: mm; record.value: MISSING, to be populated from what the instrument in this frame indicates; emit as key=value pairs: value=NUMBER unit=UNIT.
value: value=42.0 unit=mm
